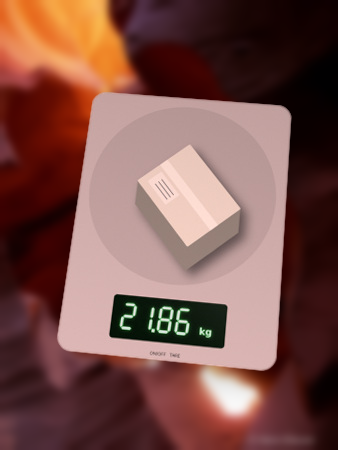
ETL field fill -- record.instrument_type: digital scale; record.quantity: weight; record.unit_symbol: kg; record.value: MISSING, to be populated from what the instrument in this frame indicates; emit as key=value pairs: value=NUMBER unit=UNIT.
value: value=21.86 unit=kg
